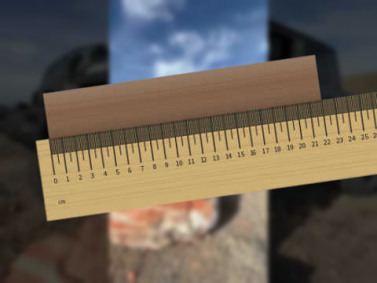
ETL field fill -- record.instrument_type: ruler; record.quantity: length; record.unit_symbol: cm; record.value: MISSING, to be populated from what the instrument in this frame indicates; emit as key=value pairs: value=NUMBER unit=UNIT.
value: value=22 unit=cm
